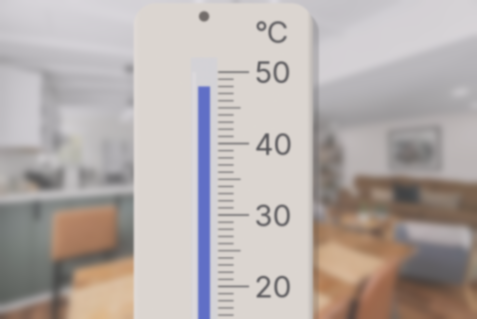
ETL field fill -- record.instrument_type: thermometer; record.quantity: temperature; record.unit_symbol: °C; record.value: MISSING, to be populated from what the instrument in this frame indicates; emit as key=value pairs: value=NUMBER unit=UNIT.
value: value=48 unit=°C
